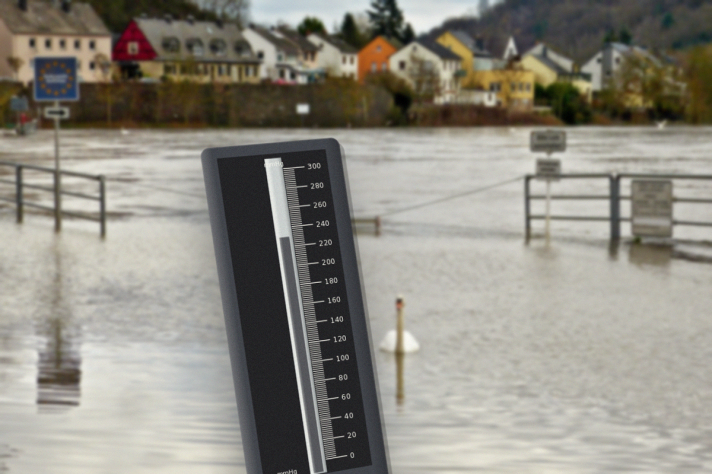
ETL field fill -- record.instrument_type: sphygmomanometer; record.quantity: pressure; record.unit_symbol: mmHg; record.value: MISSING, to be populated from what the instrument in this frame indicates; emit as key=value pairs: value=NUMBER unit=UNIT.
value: value=230 unit=mmHg
